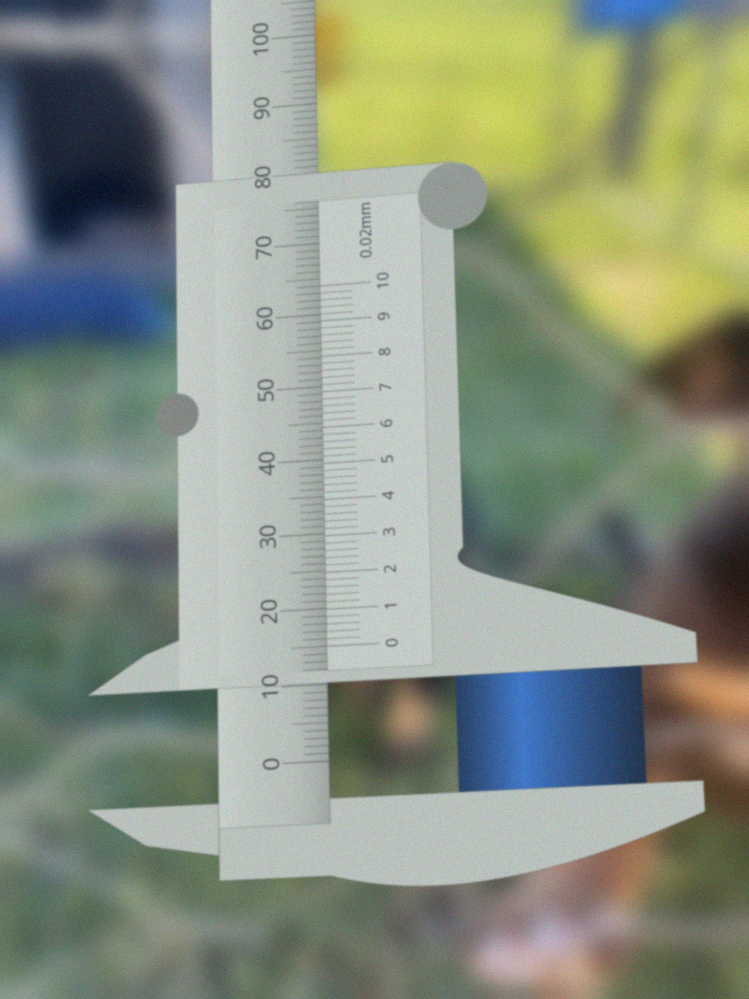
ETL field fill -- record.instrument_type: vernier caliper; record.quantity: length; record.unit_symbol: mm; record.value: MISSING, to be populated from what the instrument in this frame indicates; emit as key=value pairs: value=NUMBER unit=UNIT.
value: value=15.0 unit=mm
